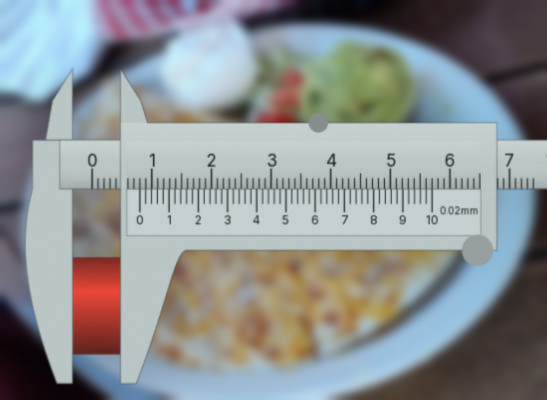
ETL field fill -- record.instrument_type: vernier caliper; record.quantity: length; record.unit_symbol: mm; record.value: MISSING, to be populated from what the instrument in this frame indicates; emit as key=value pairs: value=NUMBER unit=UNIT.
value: value=8.0 unit=mm
